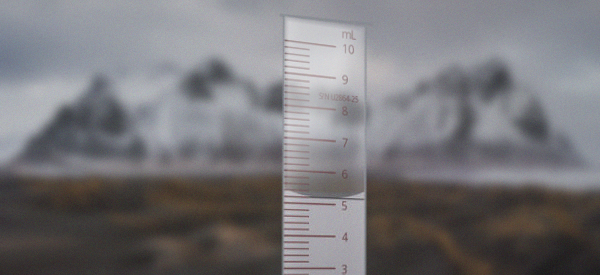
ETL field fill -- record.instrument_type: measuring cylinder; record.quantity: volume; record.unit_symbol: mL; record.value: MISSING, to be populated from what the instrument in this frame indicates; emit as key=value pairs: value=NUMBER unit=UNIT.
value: value=5.2 unit=mL
